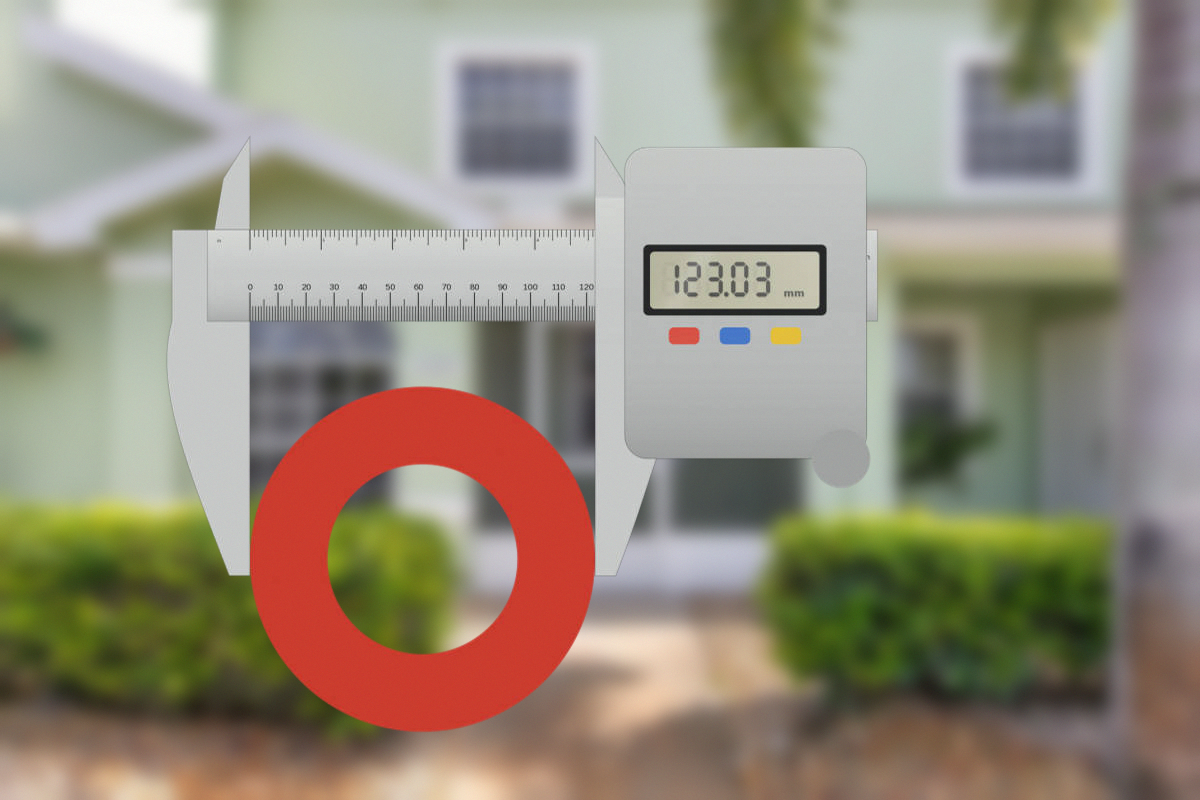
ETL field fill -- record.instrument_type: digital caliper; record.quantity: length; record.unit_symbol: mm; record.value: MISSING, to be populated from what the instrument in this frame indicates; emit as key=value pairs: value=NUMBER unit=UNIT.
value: value=123.03 unit=mm
